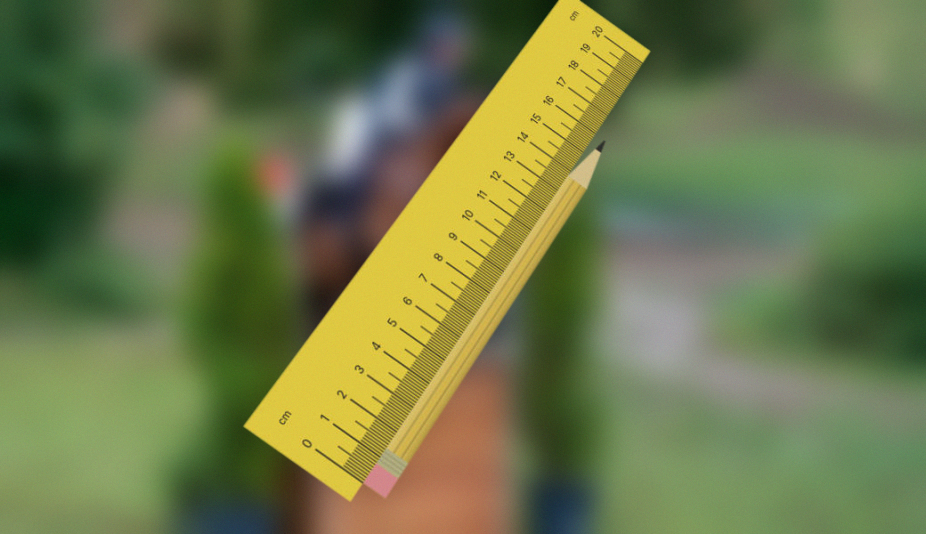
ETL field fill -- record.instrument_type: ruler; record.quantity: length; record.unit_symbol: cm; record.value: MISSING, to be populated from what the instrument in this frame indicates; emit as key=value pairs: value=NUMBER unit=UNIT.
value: value=16 unit=cm
